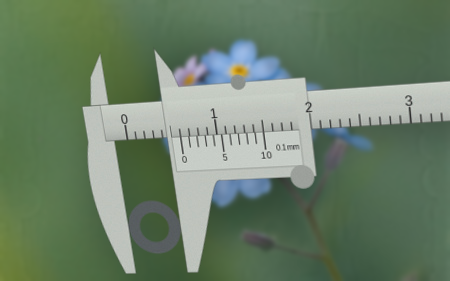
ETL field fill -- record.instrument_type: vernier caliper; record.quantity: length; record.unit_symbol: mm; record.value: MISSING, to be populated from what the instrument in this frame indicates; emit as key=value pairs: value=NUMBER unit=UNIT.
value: value=6.0 unit=mm
